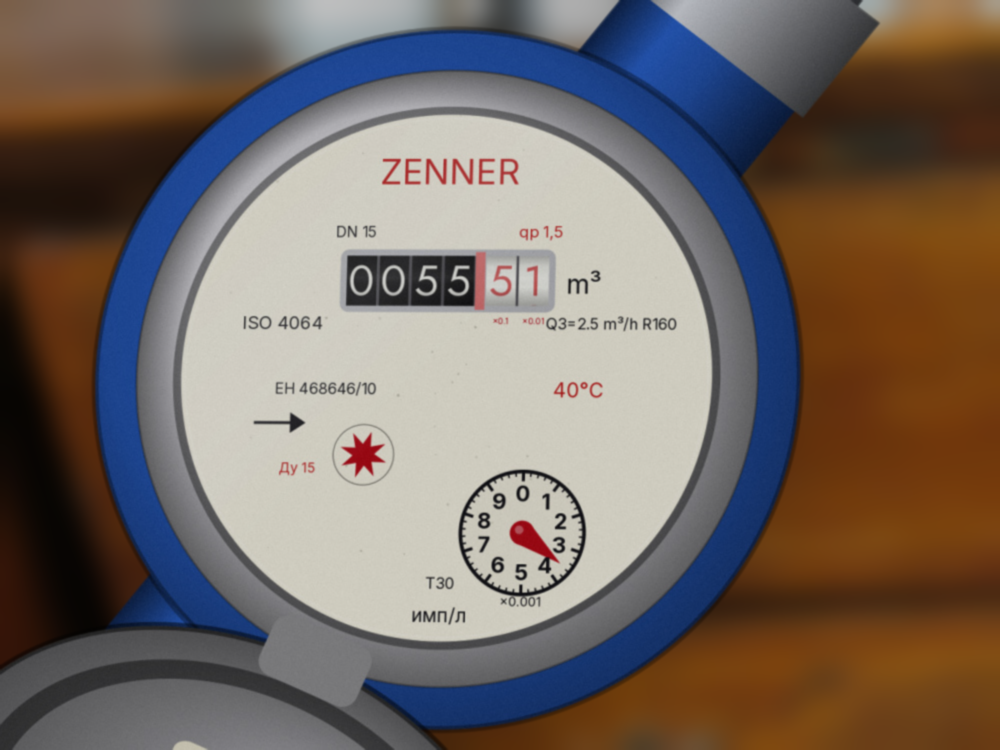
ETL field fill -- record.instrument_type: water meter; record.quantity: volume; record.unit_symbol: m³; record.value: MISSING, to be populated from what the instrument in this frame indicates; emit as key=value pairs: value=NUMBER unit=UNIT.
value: value=55.513 unit=m³
